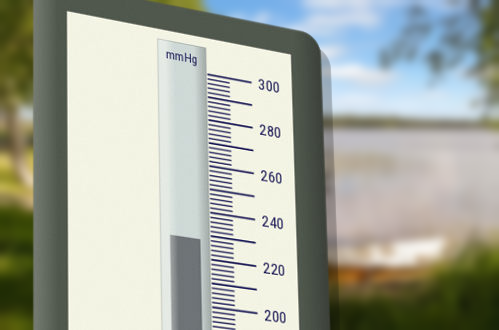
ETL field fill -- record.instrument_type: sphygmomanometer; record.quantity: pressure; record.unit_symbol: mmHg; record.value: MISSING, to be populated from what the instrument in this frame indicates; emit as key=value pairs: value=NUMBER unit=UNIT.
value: value=228 unit=mmHg
